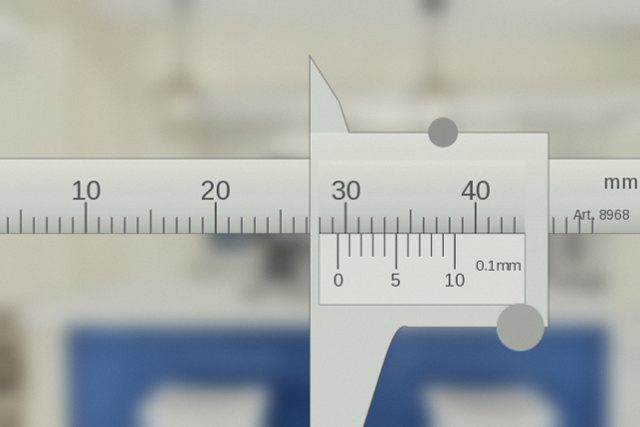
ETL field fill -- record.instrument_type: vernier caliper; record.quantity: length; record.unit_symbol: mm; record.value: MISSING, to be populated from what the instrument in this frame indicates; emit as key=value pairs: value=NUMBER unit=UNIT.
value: value=29.4 unit=mm
